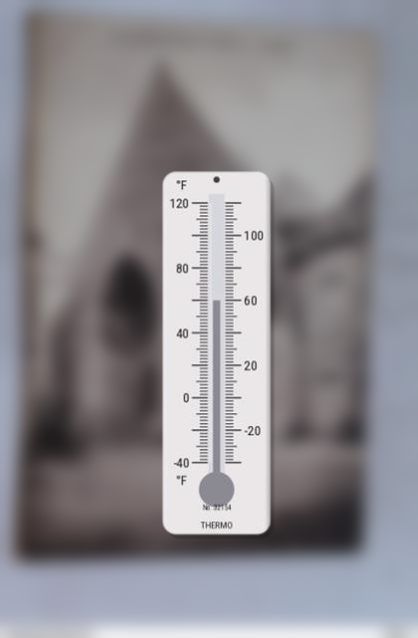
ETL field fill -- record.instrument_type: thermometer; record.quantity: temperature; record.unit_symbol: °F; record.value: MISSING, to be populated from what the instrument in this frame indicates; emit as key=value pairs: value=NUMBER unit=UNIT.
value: value=60 unit=°F
